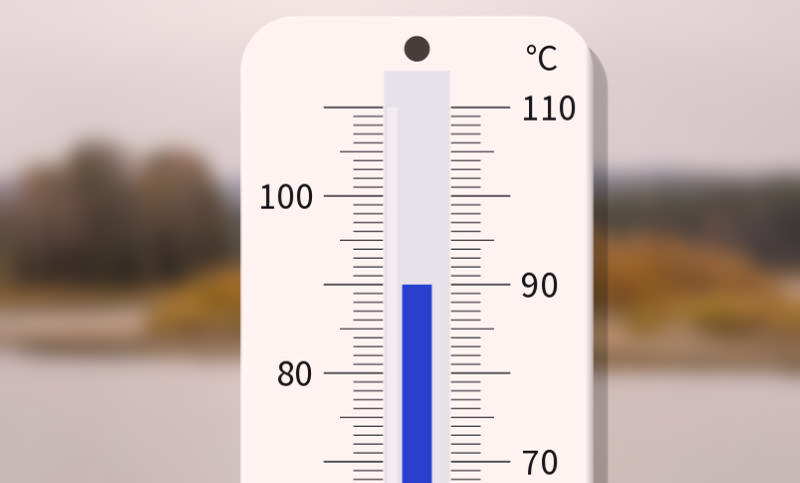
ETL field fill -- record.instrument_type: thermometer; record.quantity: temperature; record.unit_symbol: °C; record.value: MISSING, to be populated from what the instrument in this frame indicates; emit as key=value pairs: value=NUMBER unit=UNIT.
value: value=90 unit=°C
